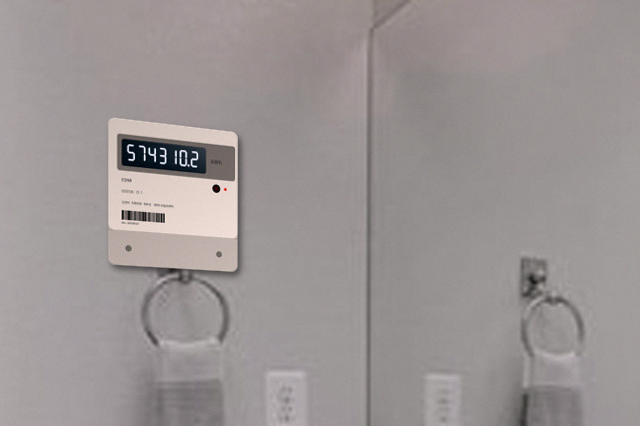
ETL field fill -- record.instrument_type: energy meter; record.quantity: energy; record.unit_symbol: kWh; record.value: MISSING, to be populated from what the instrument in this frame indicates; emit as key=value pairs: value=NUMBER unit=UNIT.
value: value=574310.2 unit=kWh
